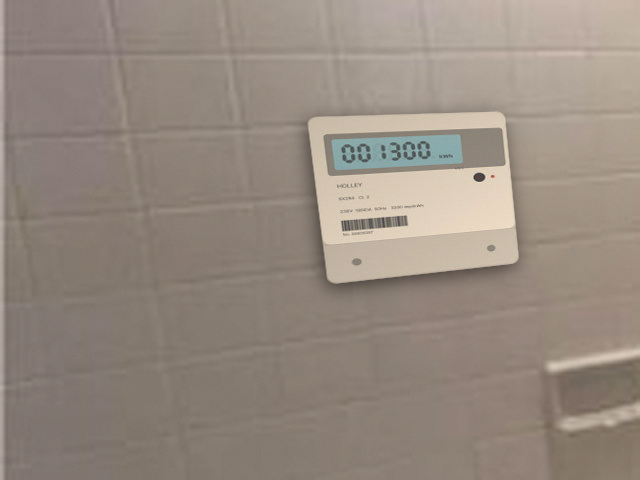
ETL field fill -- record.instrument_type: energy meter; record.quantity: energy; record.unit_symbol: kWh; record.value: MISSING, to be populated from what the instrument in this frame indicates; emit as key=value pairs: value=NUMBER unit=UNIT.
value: value=1300 unit=kWh
